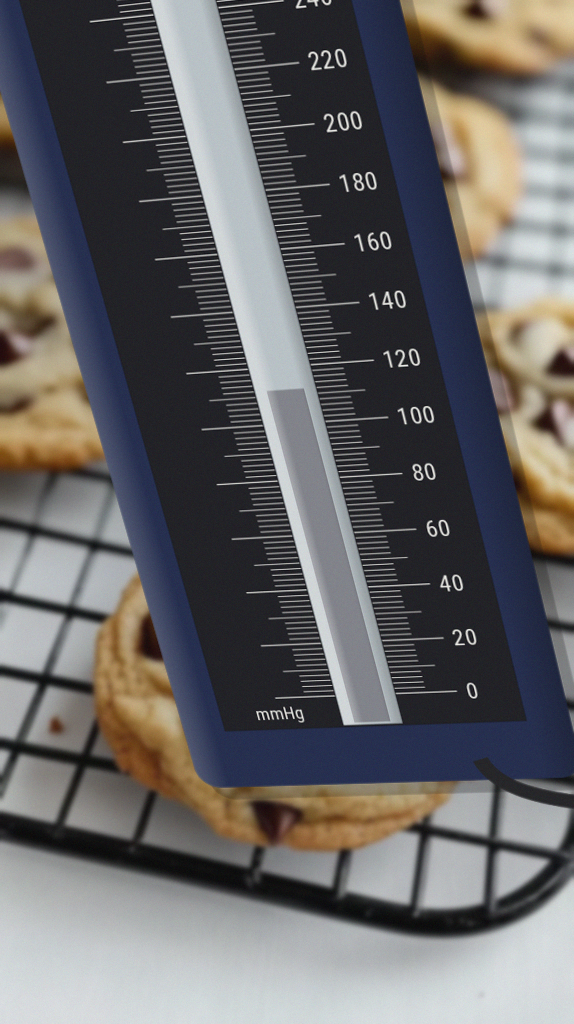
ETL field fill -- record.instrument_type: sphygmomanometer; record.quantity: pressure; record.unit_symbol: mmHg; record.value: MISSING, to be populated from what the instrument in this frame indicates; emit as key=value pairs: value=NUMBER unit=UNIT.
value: value=112 unit=mmHg
